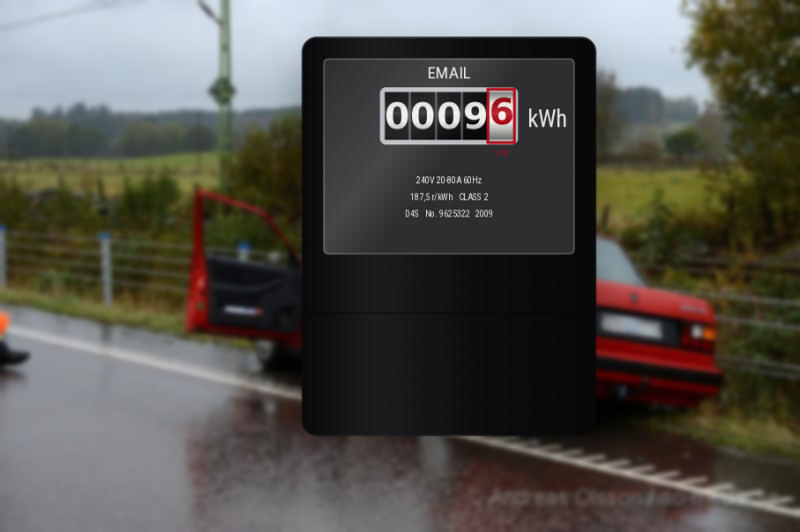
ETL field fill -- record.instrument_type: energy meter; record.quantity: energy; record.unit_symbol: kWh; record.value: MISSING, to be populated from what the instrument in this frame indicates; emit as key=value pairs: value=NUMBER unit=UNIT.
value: value=9.6 unit=kWh
